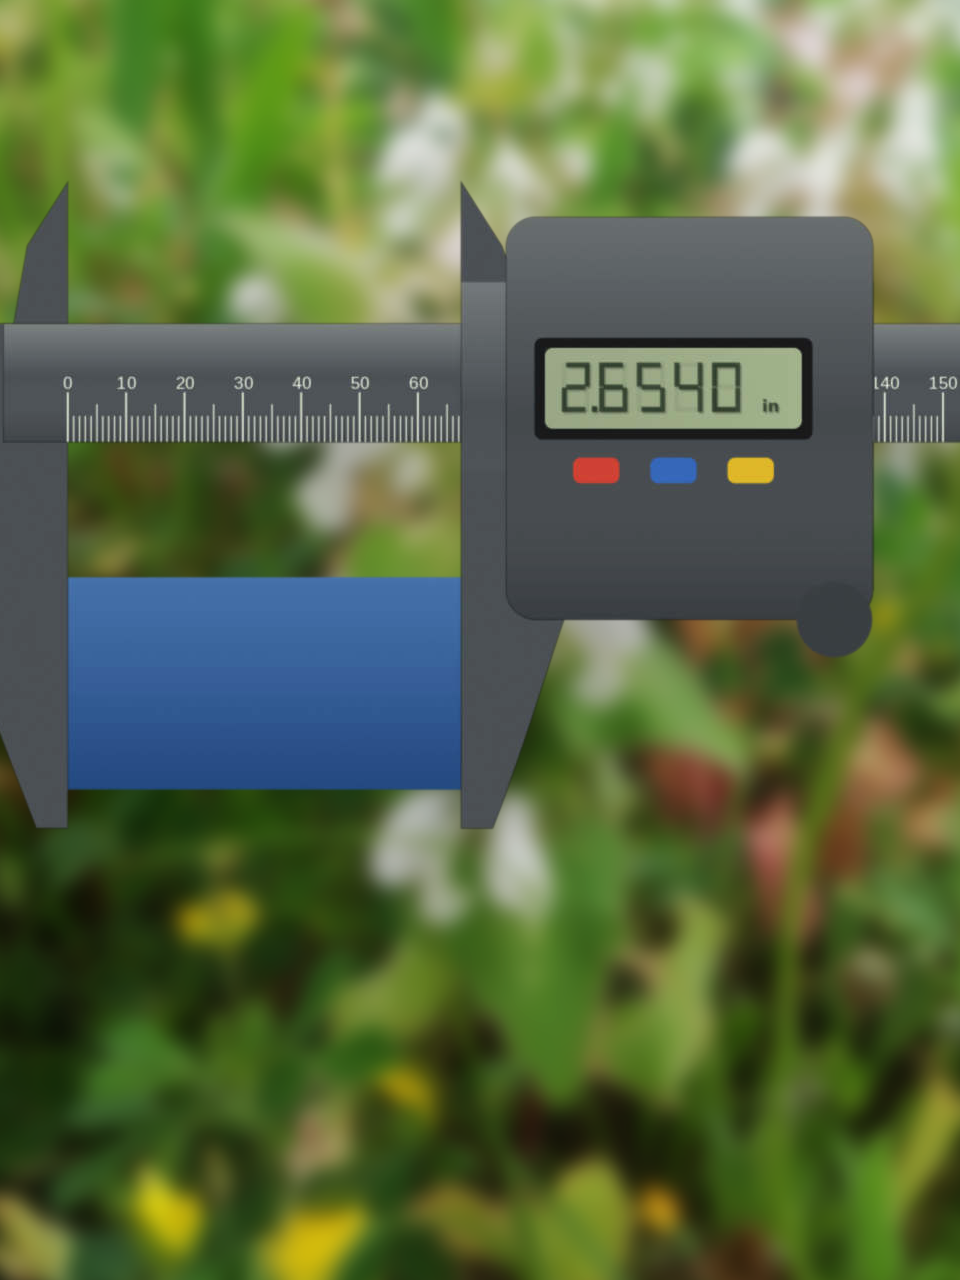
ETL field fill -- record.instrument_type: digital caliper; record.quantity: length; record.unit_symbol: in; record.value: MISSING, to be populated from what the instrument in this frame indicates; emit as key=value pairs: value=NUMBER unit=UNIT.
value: value=2.6540 unit=in
